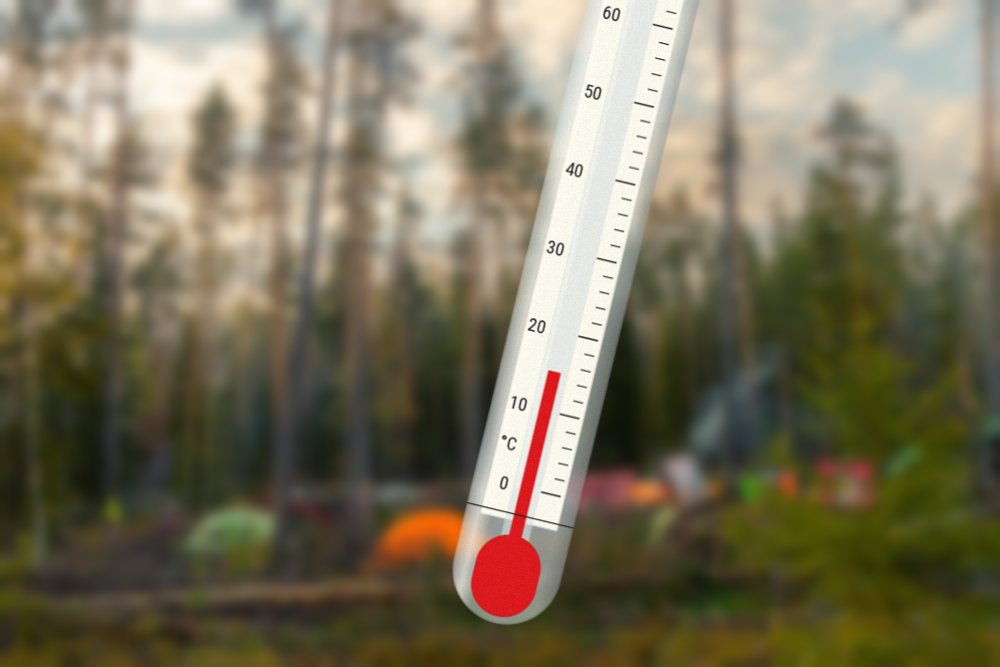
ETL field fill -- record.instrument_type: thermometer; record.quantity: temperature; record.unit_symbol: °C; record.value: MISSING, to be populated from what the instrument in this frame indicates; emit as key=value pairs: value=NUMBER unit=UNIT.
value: value=15 unit=°C
